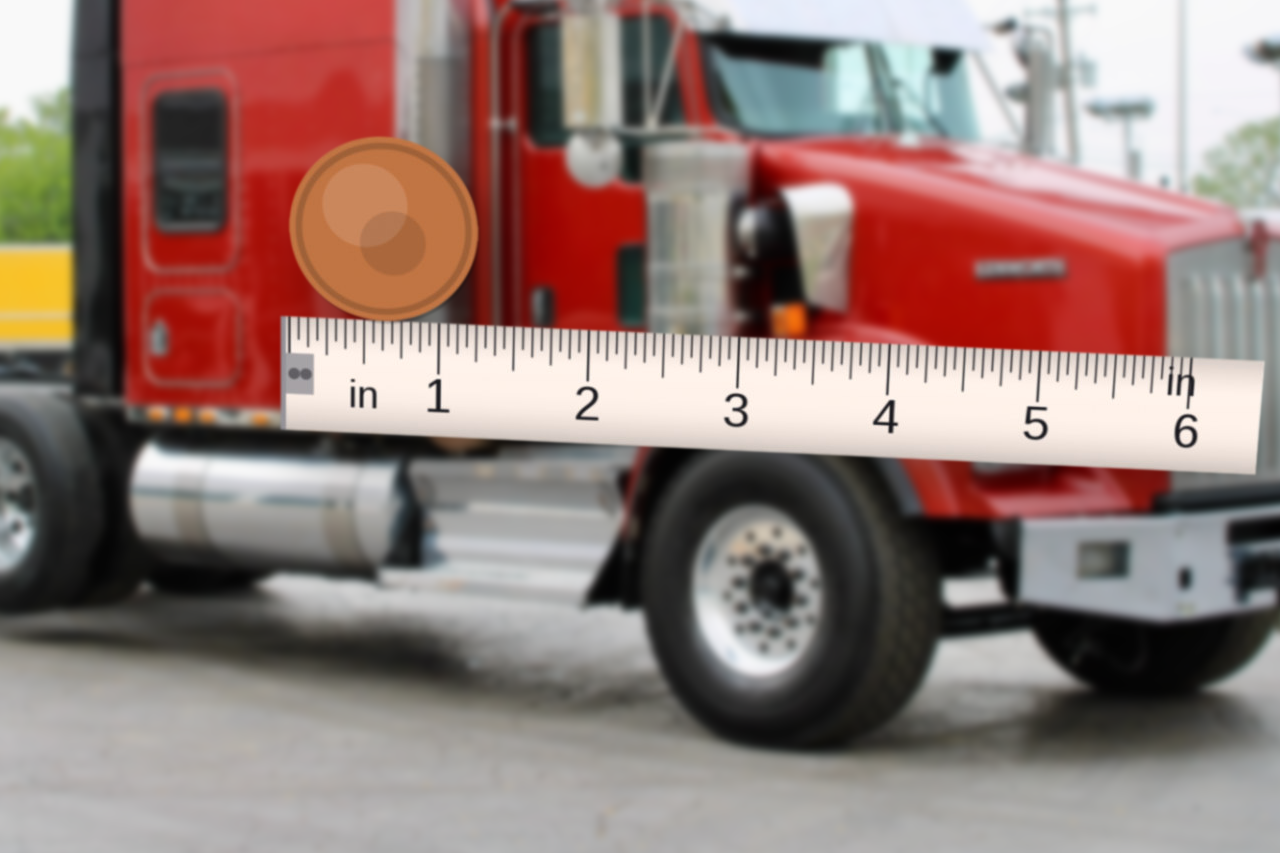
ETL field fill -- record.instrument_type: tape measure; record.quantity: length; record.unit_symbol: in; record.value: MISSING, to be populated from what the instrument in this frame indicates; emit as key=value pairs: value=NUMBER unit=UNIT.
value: value=1.25 unit=in
